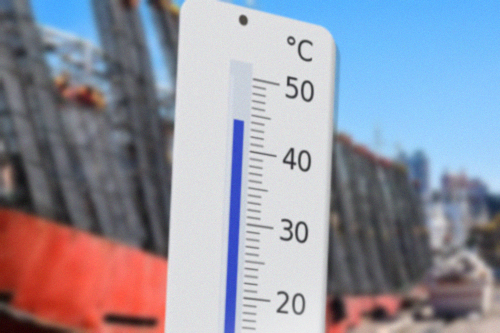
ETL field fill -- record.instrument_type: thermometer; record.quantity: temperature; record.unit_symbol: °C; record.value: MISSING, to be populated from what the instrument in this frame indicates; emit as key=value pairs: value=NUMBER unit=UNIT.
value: value=44 unit=°C
